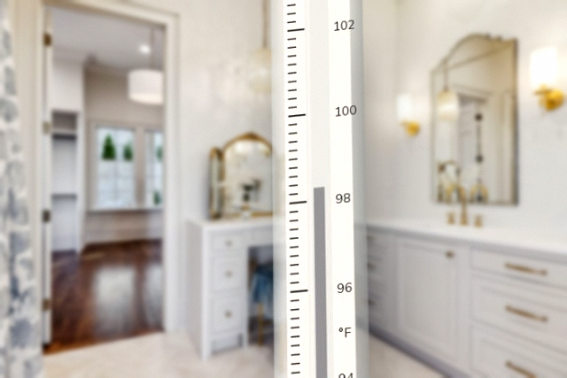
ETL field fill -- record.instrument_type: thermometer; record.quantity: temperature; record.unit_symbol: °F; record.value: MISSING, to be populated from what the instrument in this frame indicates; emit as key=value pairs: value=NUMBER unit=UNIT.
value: value=98.3 unit=°F
